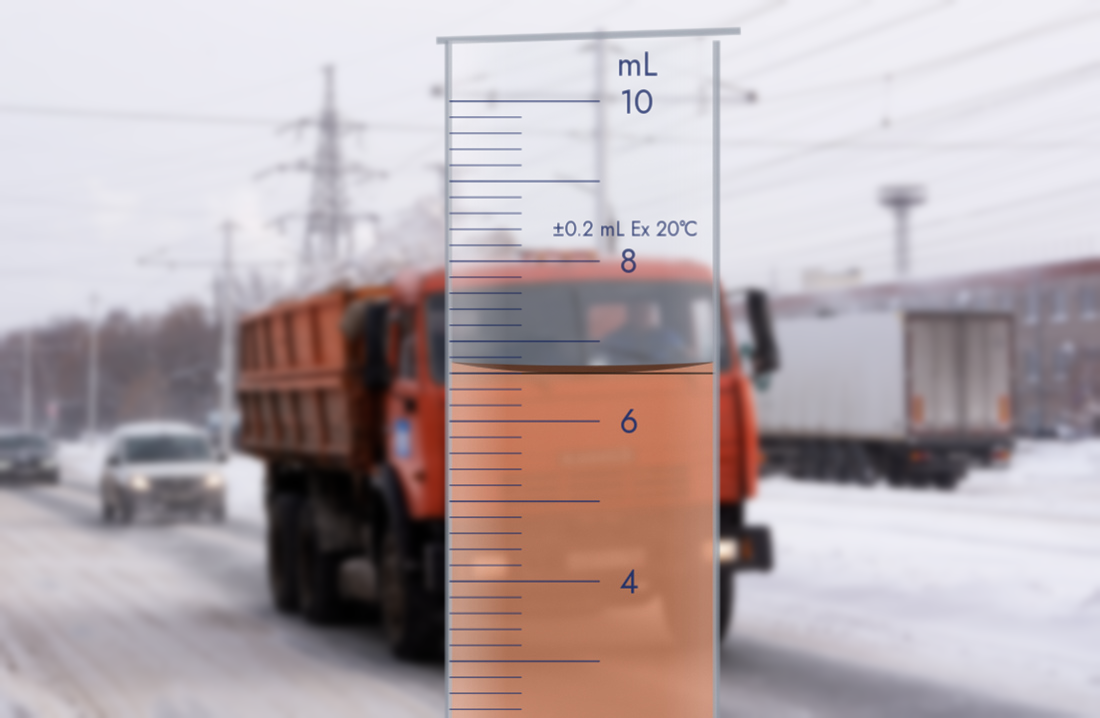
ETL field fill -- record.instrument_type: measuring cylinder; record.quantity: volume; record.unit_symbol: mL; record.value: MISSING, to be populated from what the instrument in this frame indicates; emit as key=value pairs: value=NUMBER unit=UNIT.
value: value=6.6 unit=mL
